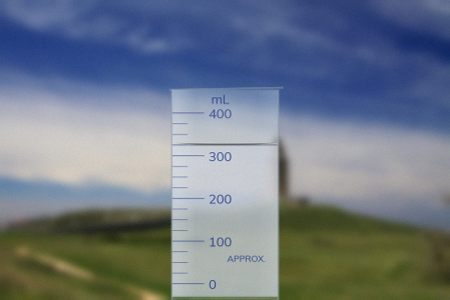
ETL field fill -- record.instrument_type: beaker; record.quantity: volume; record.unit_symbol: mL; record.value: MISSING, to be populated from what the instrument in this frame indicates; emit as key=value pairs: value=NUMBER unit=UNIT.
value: value=325 unit=mL
